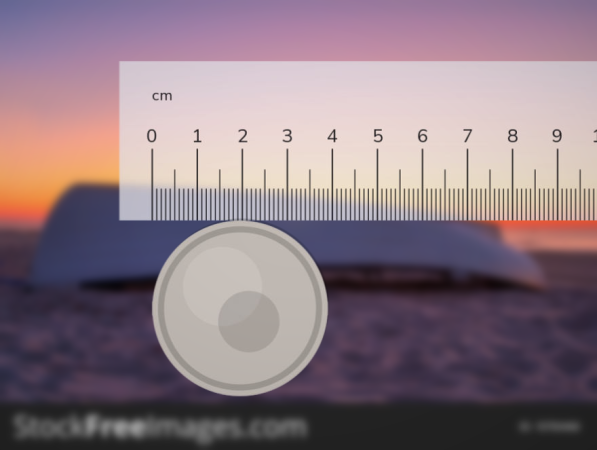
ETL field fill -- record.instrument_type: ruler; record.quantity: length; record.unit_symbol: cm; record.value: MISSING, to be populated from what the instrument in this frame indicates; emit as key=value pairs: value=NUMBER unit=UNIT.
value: value=3.9 unit=cm
